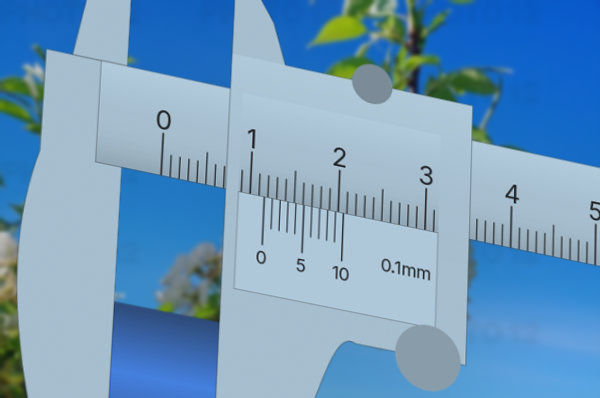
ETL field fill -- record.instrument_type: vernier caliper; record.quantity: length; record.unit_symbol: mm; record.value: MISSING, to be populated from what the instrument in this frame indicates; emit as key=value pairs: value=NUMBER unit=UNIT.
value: value=11.6 unit=mm
